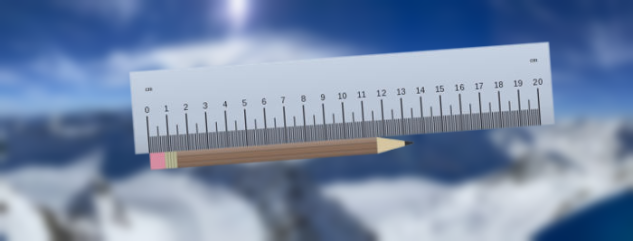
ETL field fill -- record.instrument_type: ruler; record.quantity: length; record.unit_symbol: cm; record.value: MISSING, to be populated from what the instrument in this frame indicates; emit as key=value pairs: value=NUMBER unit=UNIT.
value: value=13.5 unit=cm
